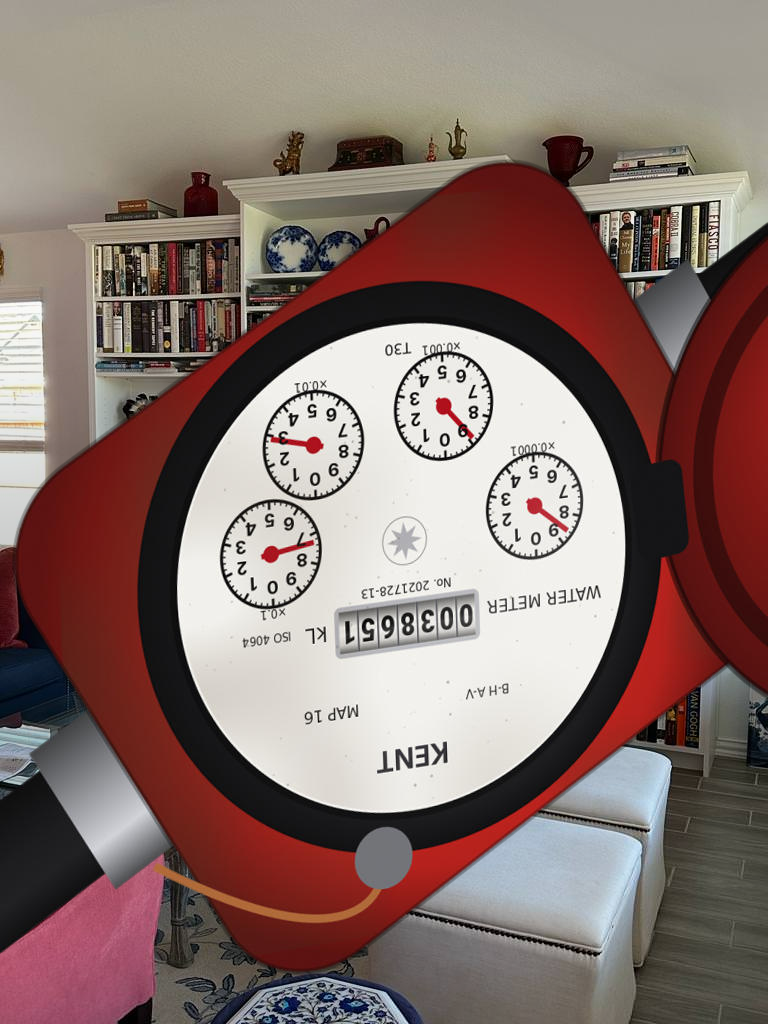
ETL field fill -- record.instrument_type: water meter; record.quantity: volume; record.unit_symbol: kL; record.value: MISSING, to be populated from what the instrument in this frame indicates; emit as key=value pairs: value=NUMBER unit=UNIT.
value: value=38651.7288 unit=kL
